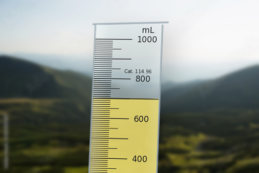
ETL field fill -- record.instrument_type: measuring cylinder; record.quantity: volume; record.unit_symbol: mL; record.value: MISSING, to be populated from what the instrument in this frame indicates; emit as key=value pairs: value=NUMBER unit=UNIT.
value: value=700 unit=mL
